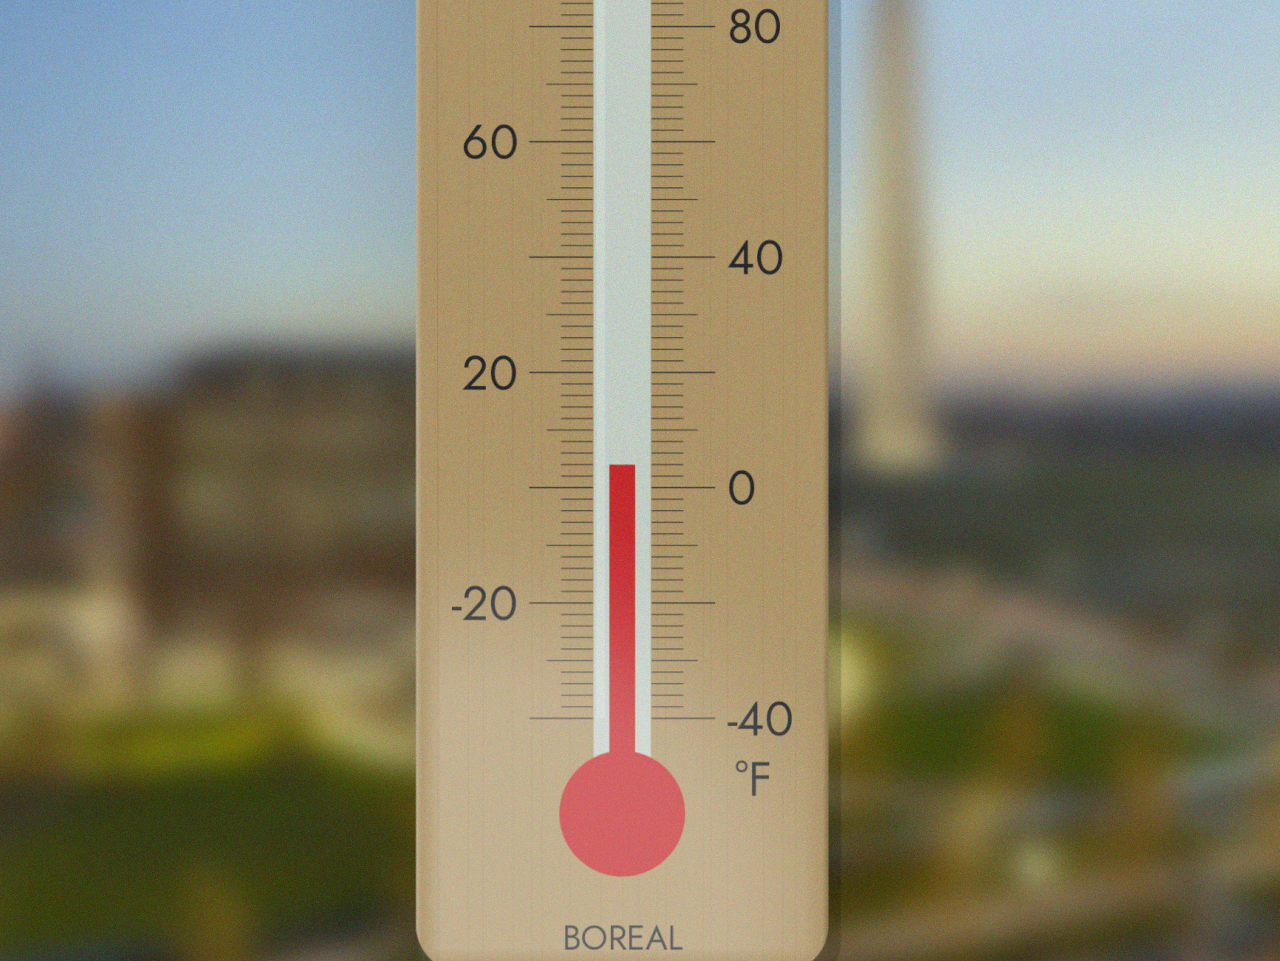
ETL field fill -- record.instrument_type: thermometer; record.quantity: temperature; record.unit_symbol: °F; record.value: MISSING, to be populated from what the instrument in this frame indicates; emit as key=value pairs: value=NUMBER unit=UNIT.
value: value=4 unit=°F
